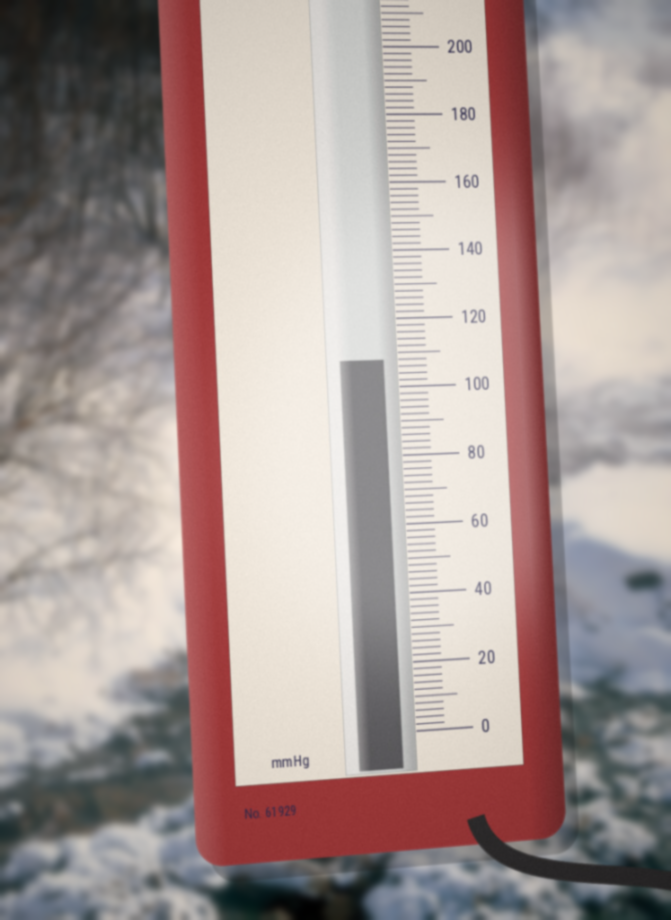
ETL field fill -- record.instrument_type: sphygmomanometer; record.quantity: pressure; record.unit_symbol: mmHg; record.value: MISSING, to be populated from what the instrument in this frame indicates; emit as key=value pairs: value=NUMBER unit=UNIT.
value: value=108 unit=mmHg
